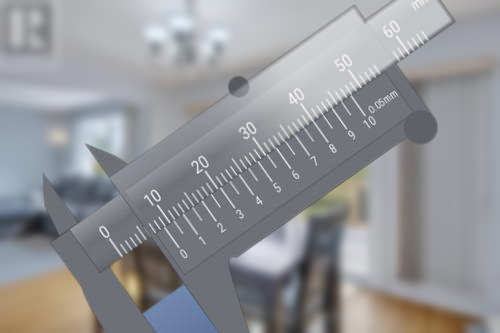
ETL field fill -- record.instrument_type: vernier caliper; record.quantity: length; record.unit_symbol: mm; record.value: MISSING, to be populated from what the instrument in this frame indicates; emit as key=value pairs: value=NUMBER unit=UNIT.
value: value=8.8 unit=mm
